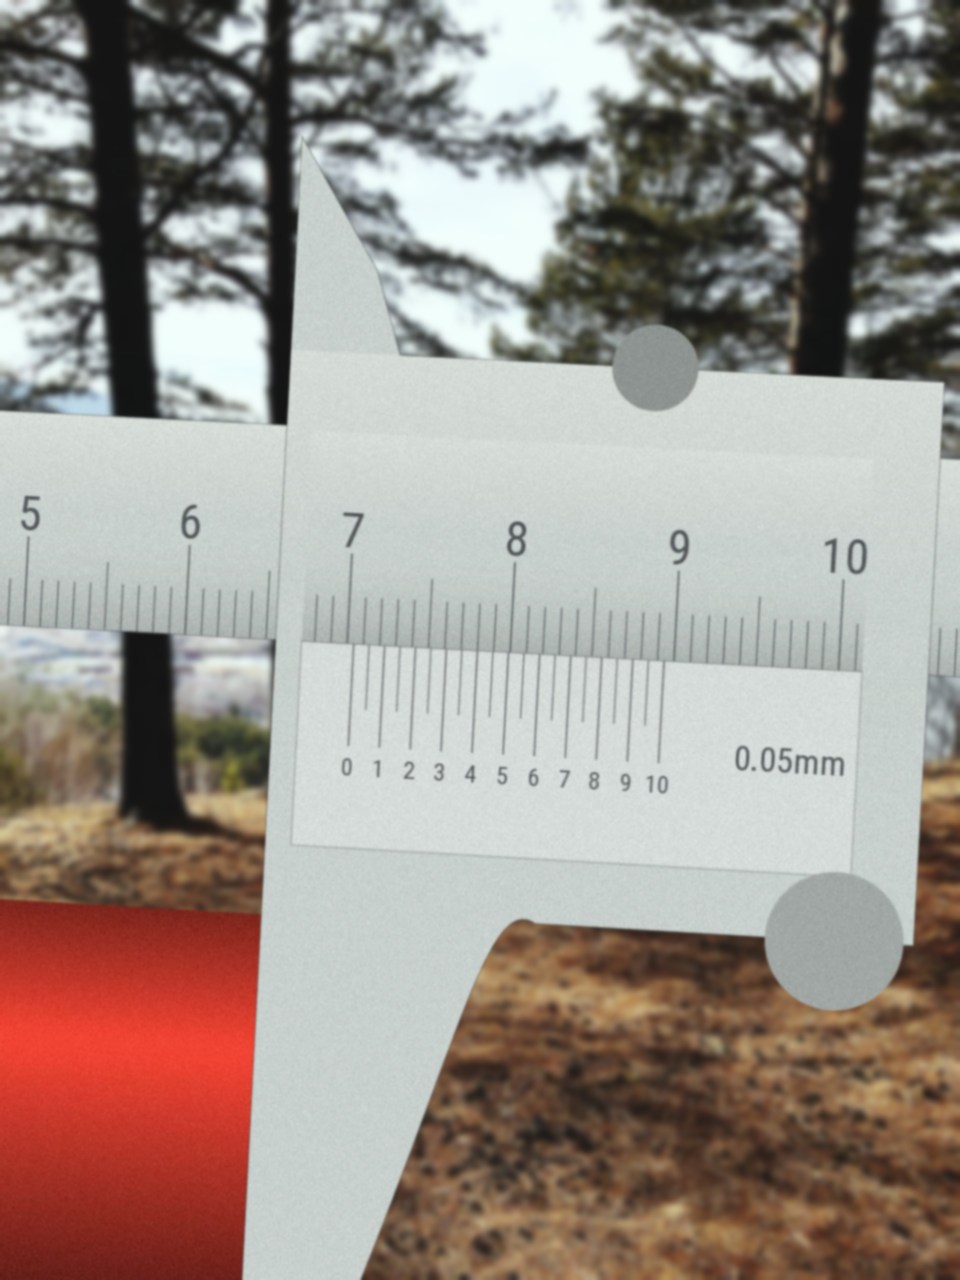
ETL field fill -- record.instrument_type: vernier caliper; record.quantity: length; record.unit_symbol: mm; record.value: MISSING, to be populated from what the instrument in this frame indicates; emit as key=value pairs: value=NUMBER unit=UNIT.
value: value=70.4 unit=mm
